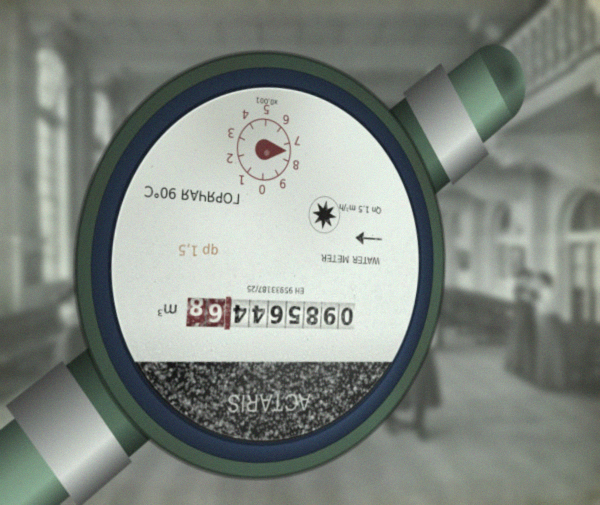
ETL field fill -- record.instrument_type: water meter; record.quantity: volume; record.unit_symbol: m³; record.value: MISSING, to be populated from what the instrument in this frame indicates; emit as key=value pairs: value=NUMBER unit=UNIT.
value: value=985644.677 unit=m³
